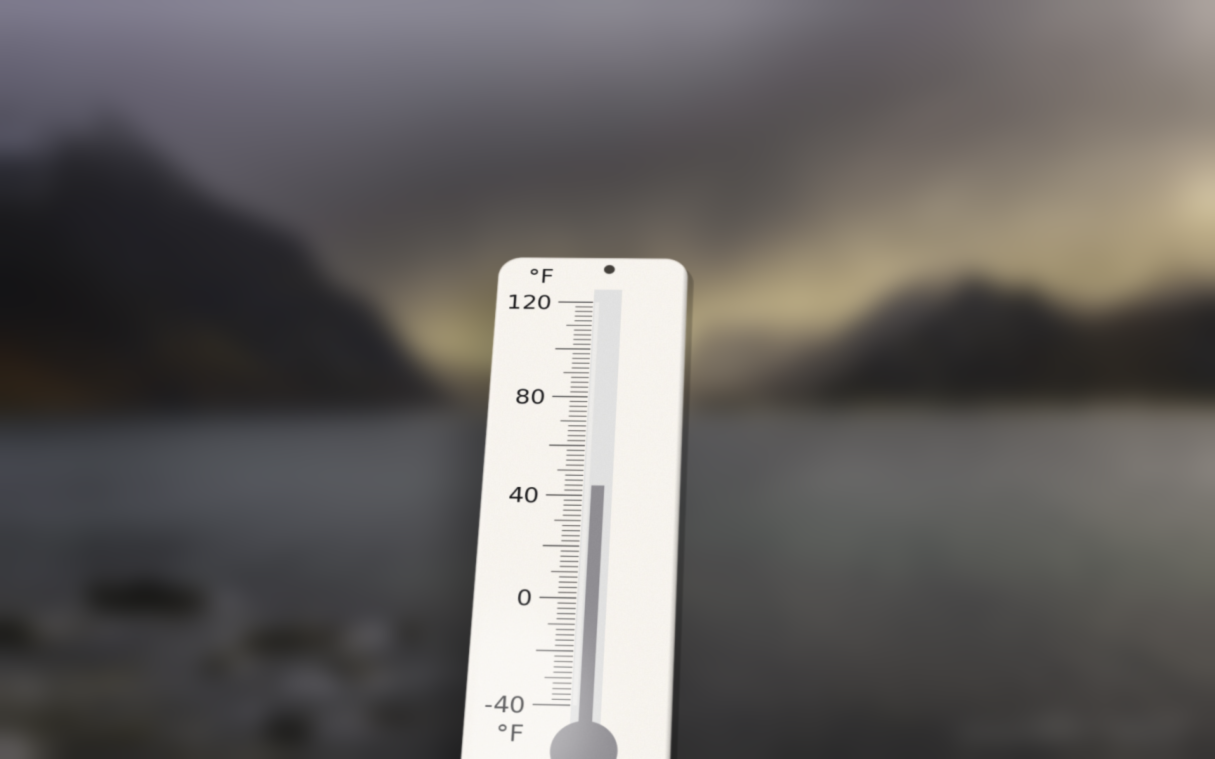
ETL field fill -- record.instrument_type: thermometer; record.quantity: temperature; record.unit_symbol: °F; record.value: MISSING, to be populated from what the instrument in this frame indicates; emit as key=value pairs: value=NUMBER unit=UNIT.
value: value=44 unit=°F
